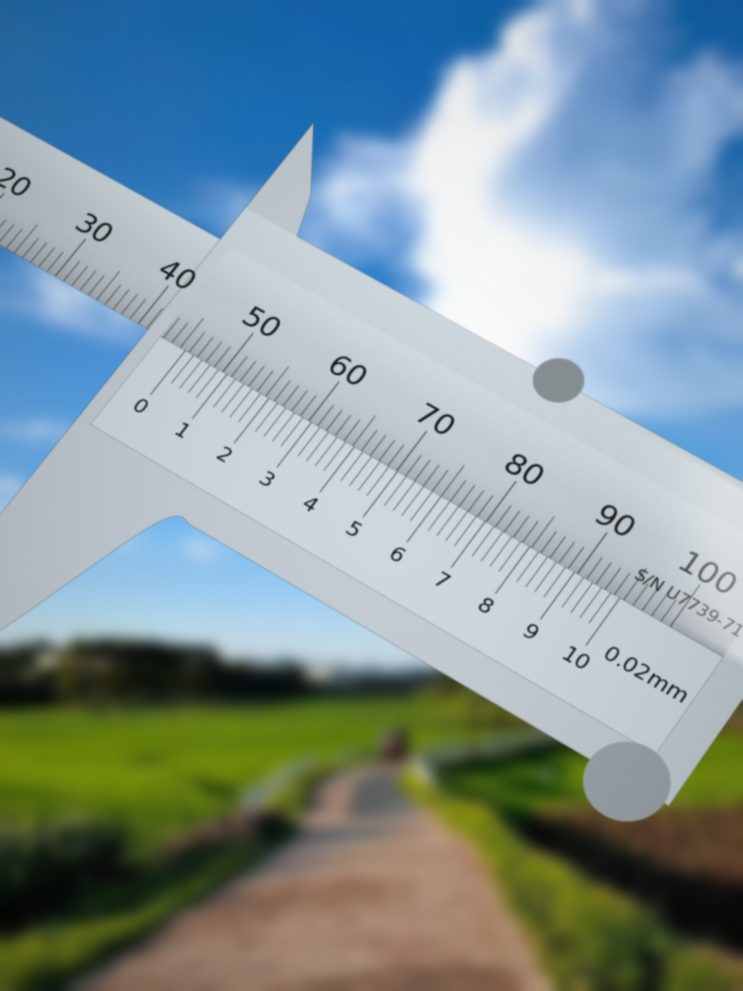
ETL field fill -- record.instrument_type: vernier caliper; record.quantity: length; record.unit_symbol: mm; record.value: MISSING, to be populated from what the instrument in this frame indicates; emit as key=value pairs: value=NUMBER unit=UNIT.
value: value=45.6 unit=mm
